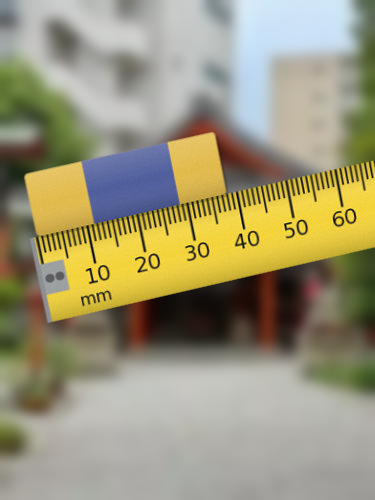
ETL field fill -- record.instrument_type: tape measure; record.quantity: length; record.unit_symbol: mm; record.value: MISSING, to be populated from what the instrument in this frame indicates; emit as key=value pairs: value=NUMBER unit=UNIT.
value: value=38 unit=mm
